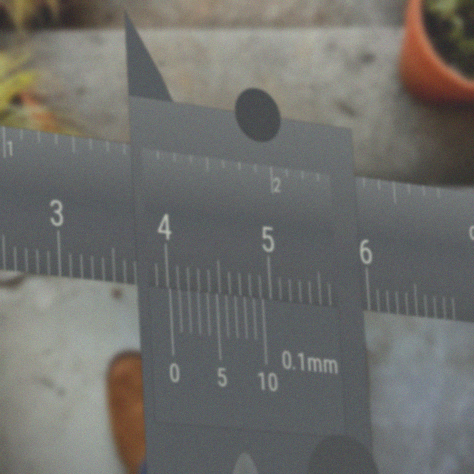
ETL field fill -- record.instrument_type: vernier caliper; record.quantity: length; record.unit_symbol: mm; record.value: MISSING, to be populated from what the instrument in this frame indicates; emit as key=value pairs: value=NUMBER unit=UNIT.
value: value=40.2 unit=mm
